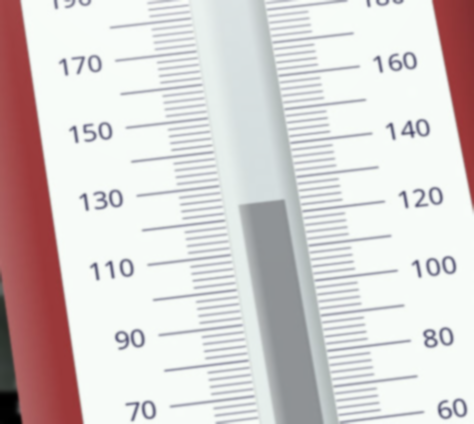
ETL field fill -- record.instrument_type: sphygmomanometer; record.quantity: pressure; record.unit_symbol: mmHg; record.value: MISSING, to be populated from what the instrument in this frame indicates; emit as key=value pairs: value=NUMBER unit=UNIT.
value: value=124 unit=mmHg
